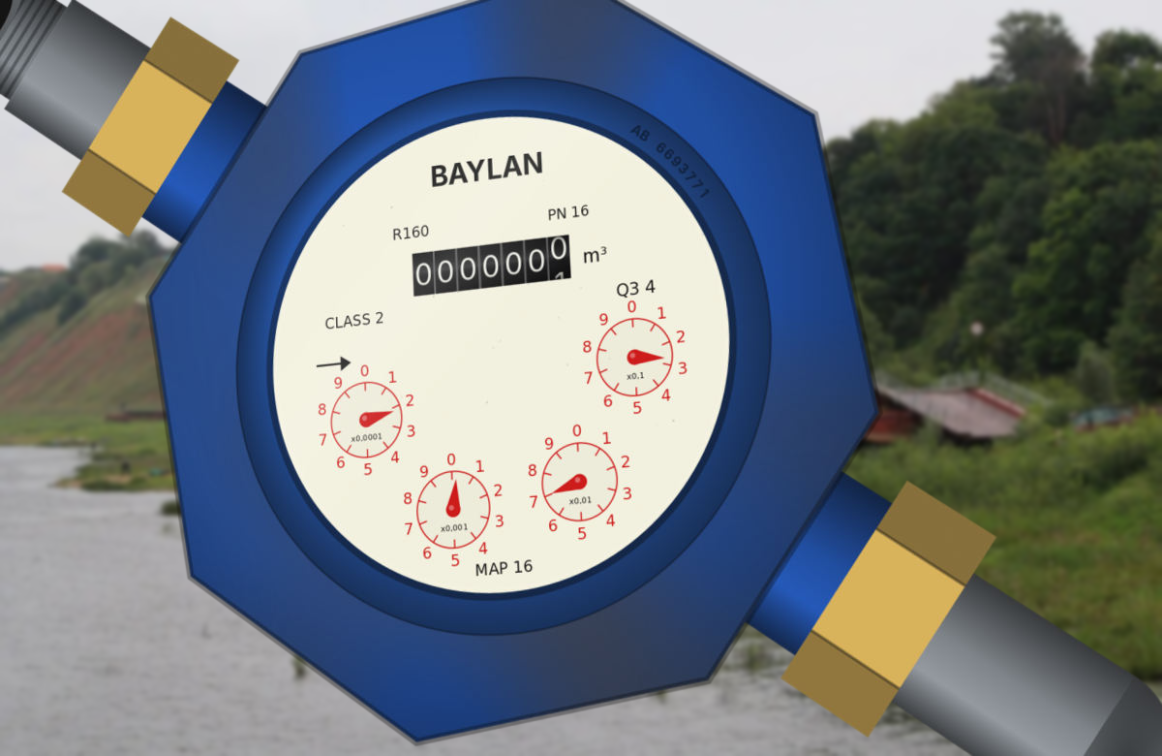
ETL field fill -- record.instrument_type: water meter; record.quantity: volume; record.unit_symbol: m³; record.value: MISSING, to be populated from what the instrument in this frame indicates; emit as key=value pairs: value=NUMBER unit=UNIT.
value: value=0.2702 unit=m³
